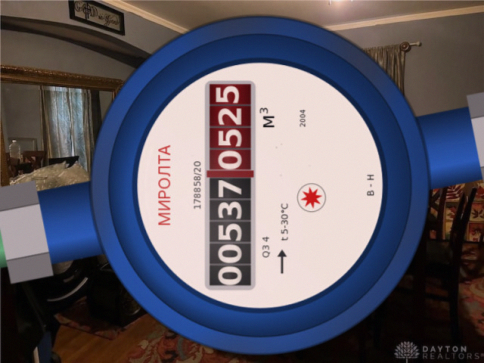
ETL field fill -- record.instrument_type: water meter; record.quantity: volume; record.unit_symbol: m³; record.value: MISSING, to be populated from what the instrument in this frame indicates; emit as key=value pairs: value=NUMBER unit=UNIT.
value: value=537.0525 unit=m³
